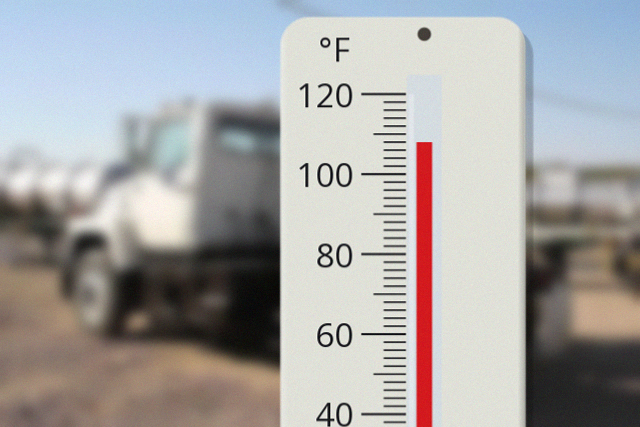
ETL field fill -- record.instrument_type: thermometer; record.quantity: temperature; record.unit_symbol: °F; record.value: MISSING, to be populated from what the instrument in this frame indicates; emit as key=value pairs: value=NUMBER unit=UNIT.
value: value=108 unit=°F
